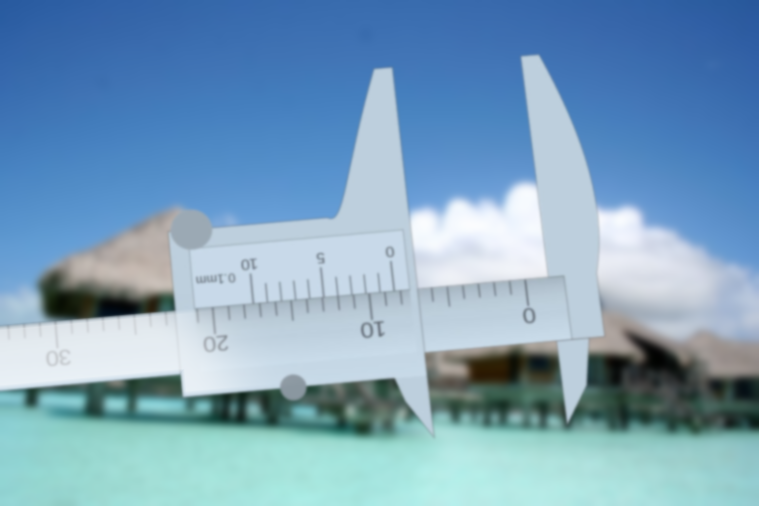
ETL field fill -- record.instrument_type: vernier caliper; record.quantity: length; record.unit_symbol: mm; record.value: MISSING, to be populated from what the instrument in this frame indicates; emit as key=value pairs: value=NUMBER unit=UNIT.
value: value=8.4 unit=mm
